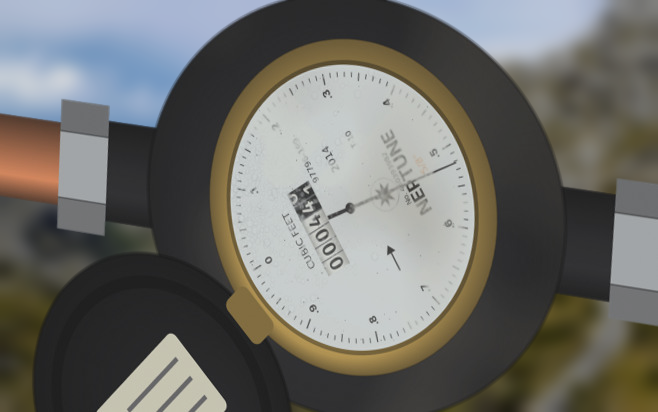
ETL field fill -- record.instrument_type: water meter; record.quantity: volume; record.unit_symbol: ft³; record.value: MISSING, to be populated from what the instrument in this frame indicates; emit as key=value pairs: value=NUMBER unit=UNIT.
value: value=440.52 unit=ft³
